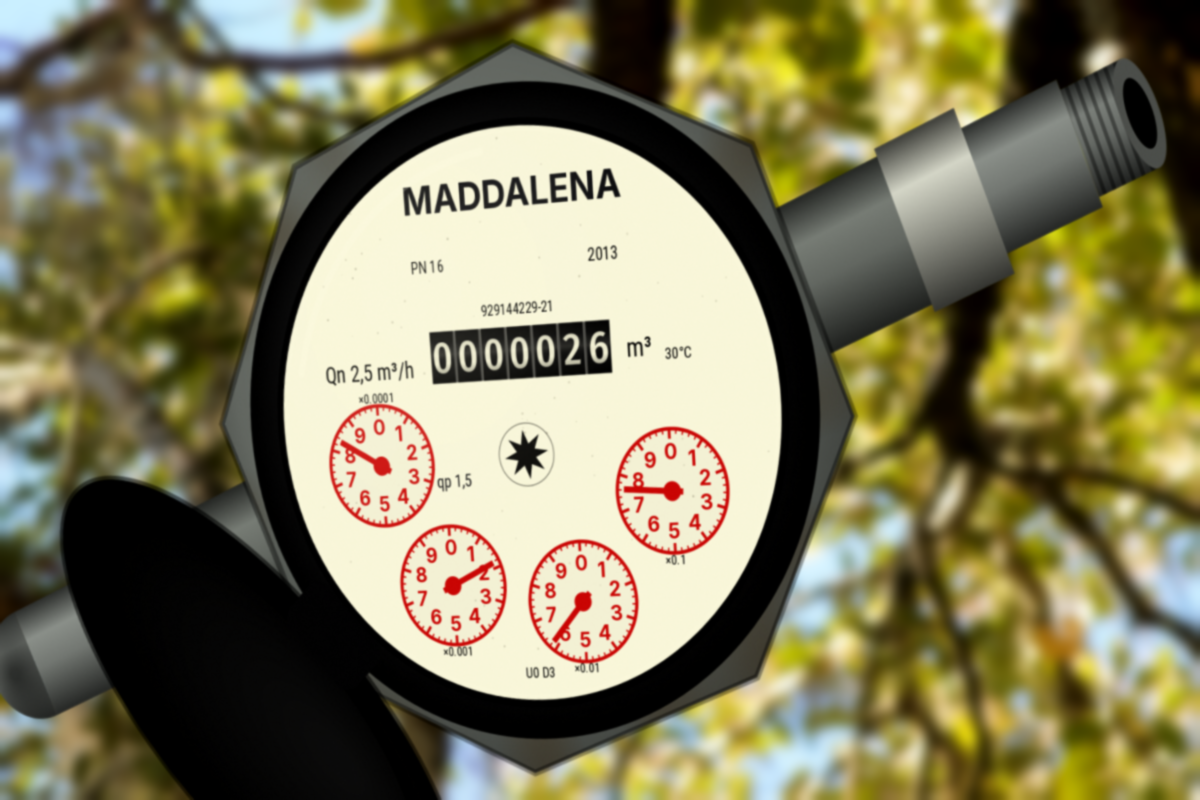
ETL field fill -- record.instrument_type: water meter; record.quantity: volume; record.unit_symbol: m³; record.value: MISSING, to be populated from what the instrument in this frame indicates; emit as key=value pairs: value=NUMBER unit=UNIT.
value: value=26.7618 unit=m³
